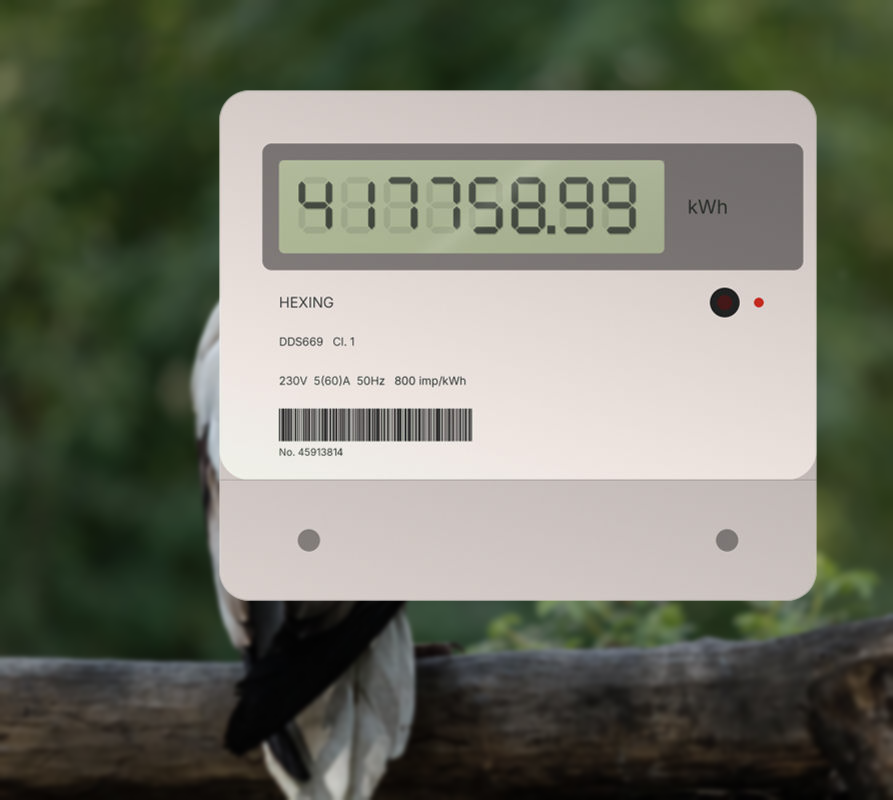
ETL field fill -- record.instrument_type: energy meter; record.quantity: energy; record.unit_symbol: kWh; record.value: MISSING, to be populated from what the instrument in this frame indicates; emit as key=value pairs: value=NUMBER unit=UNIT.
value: value=417758.99 unit=kWh
